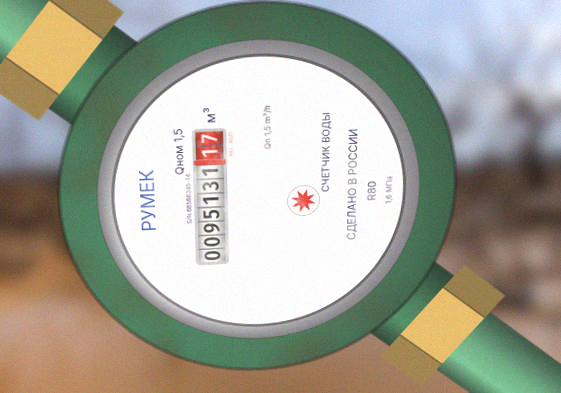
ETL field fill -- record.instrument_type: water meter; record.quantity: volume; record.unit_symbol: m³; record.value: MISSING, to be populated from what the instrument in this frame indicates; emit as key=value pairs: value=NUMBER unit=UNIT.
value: value=95131.17 unit=m³
